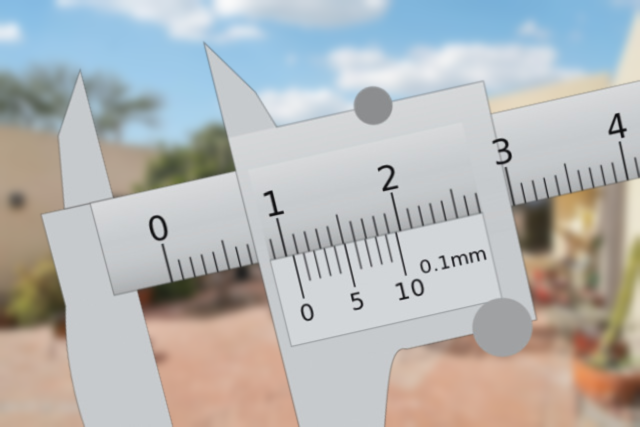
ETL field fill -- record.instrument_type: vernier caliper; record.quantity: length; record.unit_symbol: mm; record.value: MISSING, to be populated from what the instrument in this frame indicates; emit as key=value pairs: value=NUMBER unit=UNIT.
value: value=10.6 unit=mm
